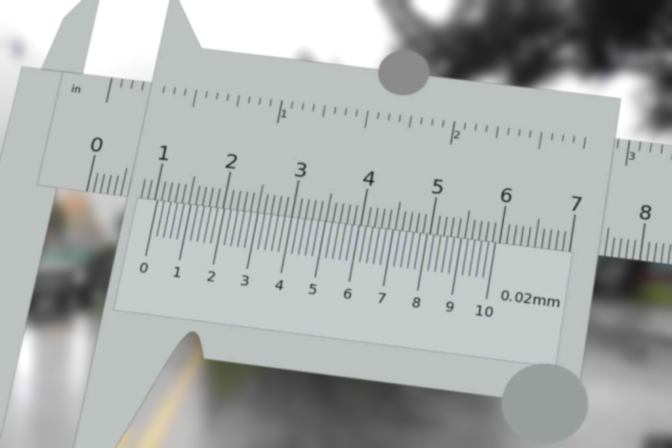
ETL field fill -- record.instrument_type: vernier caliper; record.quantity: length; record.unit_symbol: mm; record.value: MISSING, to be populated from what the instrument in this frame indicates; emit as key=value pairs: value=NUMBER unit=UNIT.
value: value=10.4 unit=mm
